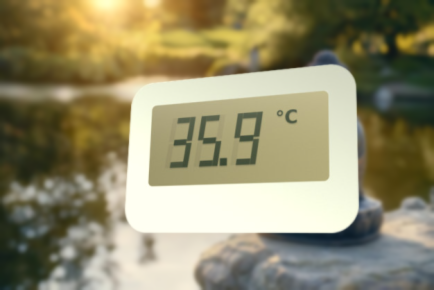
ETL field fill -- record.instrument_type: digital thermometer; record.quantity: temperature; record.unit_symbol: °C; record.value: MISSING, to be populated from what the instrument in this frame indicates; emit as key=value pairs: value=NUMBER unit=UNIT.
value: value=35.9 unit=°C
